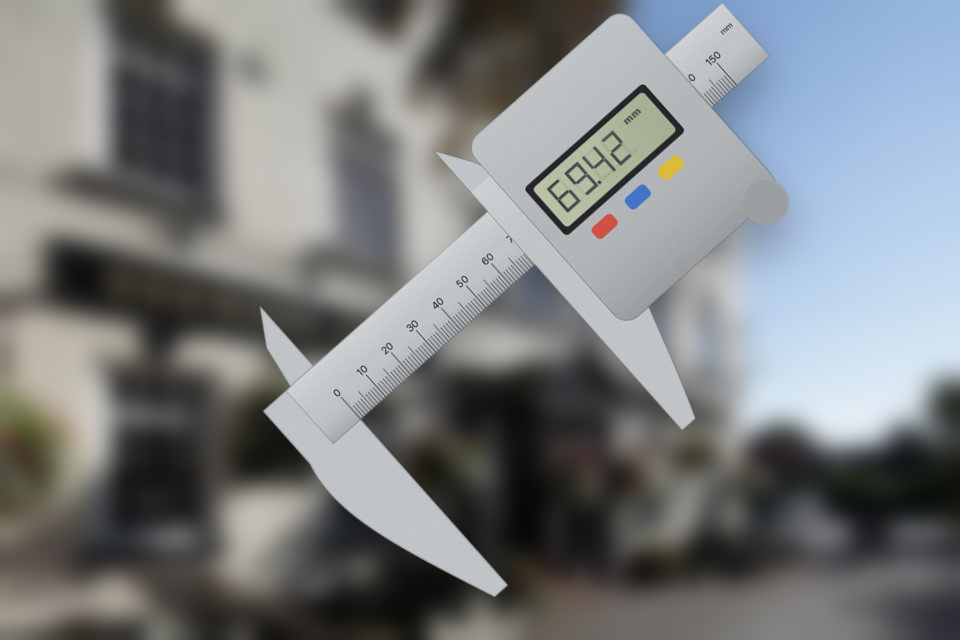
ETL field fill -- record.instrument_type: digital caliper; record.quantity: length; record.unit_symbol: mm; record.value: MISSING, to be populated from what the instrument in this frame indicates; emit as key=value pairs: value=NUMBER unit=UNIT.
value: value=69.42 unit=mm
